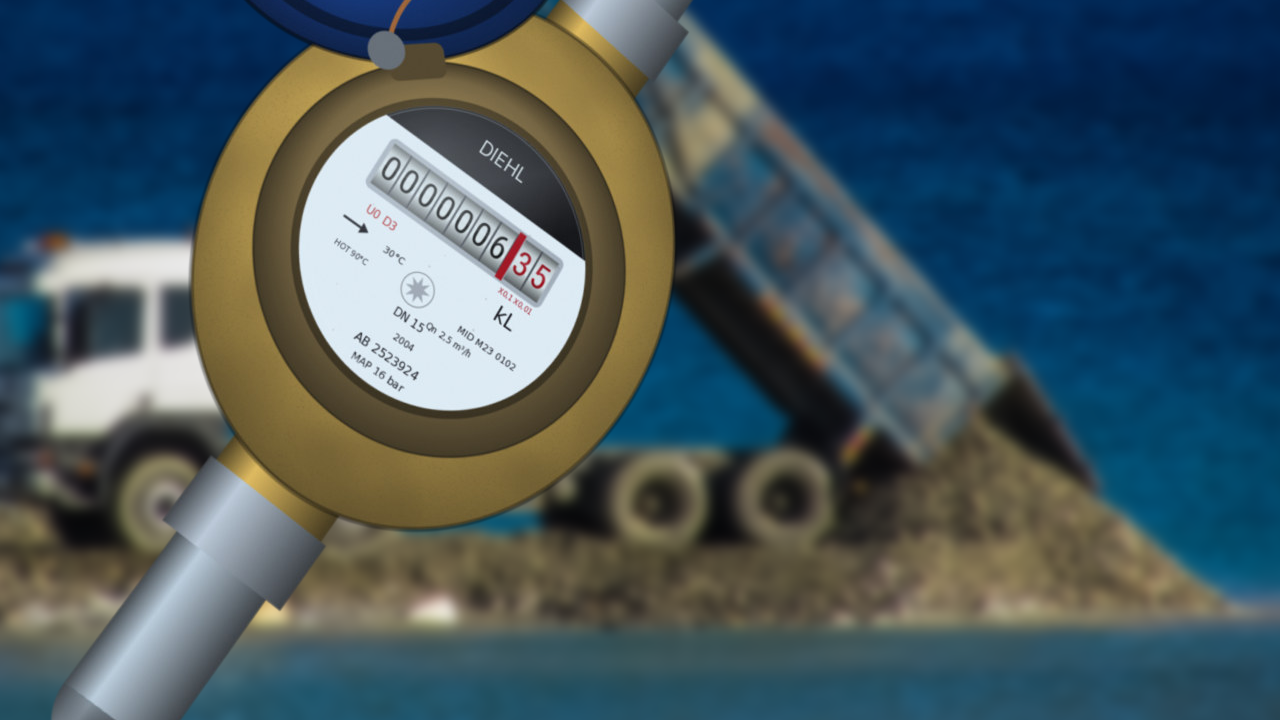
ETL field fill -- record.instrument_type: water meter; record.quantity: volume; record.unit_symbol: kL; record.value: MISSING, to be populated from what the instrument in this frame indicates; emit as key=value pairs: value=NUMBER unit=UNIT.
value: value=6.35 unit=kL
